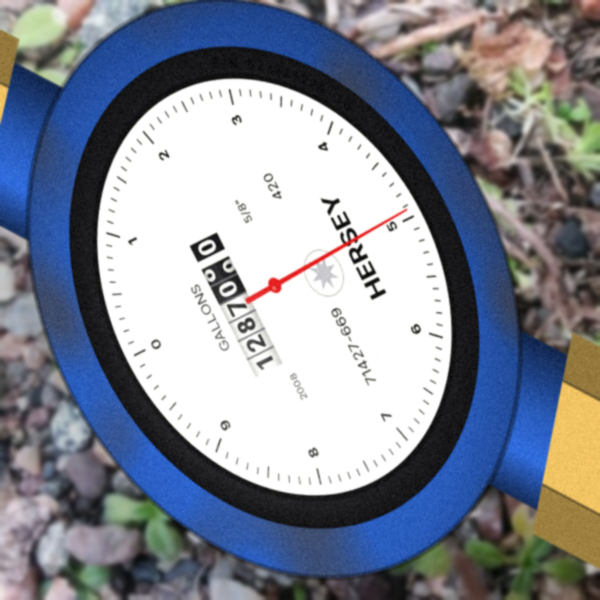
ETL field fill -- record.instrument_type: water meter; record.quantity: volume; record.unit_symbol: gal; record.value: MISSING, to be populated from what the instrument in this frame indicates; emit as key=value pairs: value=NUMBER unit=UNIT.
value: value=1287084.9 unit=gal
